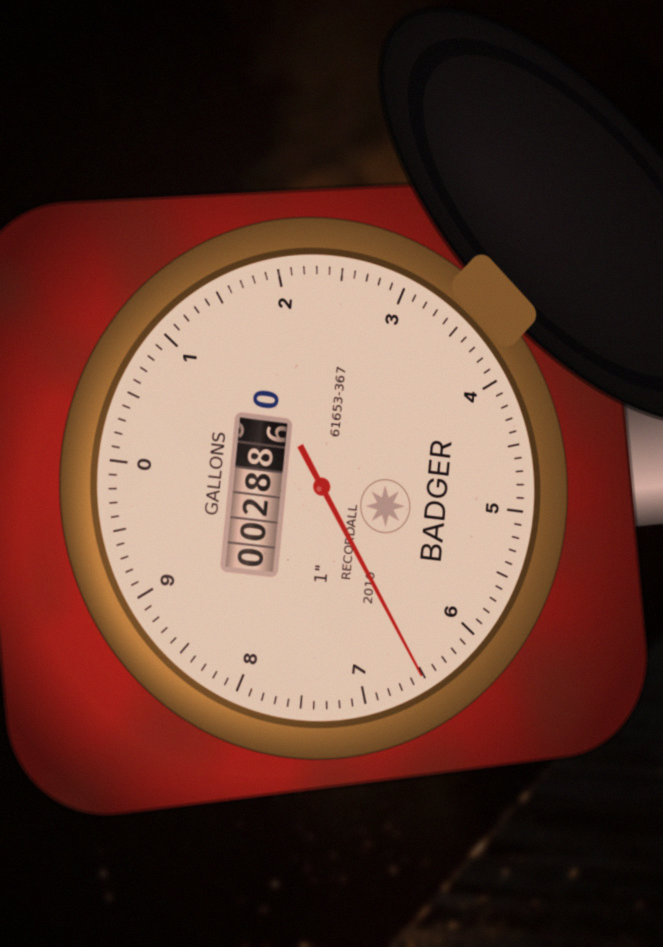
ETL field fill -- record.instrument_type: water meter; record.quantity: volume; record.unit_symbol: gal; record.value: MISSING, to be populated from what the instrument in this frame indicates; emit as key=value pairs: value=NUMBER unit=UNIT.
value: value=28856.5 unit=gal
